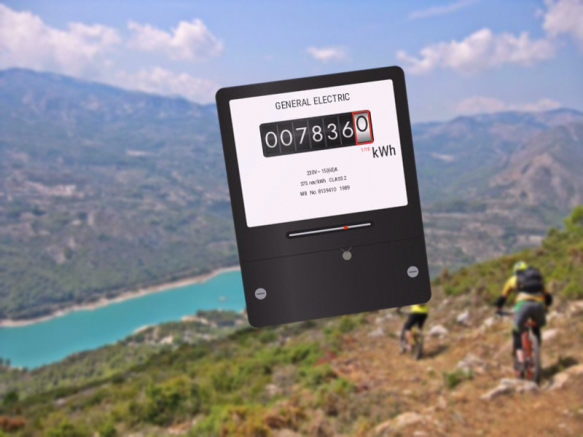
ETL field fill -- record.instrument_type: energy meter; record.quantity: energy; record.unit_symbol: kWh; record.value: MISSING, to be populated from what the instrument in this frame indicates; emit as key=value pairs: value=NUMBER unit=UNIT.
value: value=7836.0 unit=kWh
